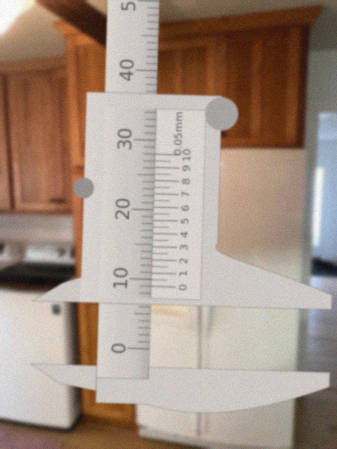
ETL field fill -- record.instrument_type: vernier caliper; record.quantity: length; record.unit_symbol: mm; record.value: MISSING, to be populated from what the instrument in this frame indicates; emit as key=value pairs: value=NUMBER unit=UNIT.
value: value=9.0 unit=mm
